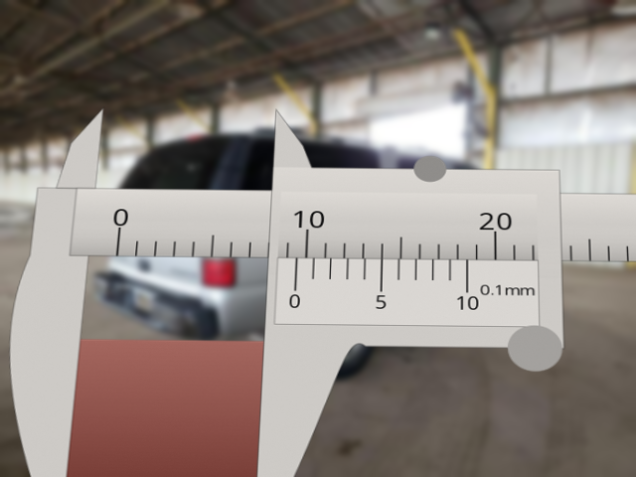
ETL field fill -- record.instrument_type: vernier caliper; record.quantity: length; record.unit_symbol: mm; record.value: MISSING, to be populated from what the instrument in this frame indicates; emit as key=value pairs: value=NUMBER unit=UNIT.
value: value=9.5 unit=mm
